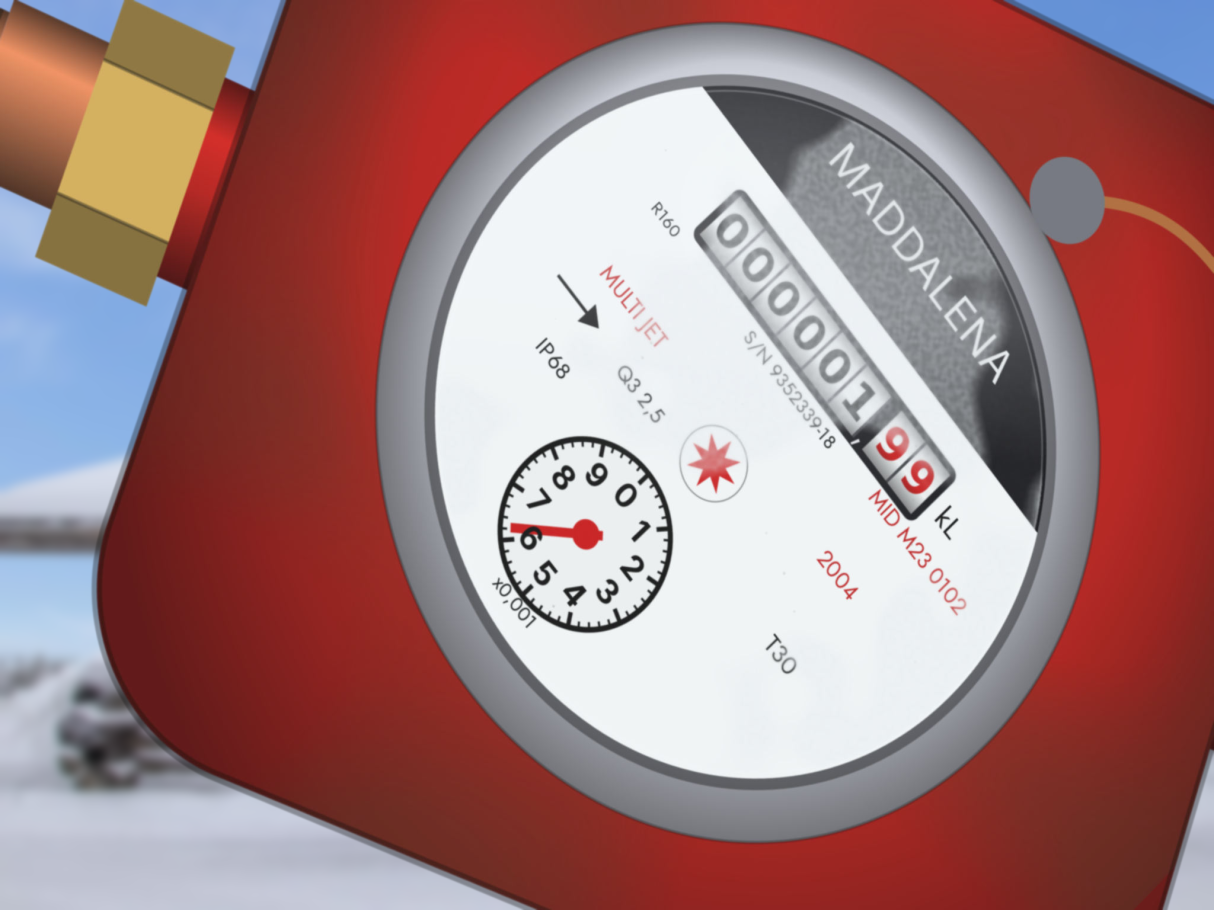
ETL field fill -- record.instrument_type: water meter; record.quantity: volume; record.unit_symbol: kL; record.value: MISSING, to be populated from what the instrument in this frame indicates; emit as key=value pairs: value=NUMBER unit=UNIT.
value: value=1.996 unit=kL
